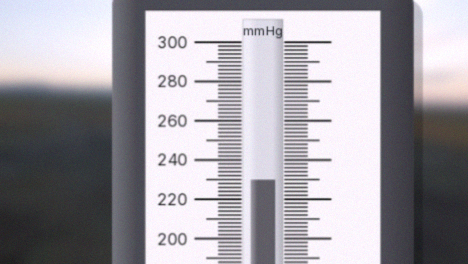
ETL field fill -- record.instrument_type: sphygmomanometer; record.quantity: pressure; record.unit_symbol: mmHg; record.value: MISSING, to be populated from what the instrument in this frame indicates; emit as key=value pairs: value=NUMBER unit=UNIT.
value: value=230 unit=mmHg
